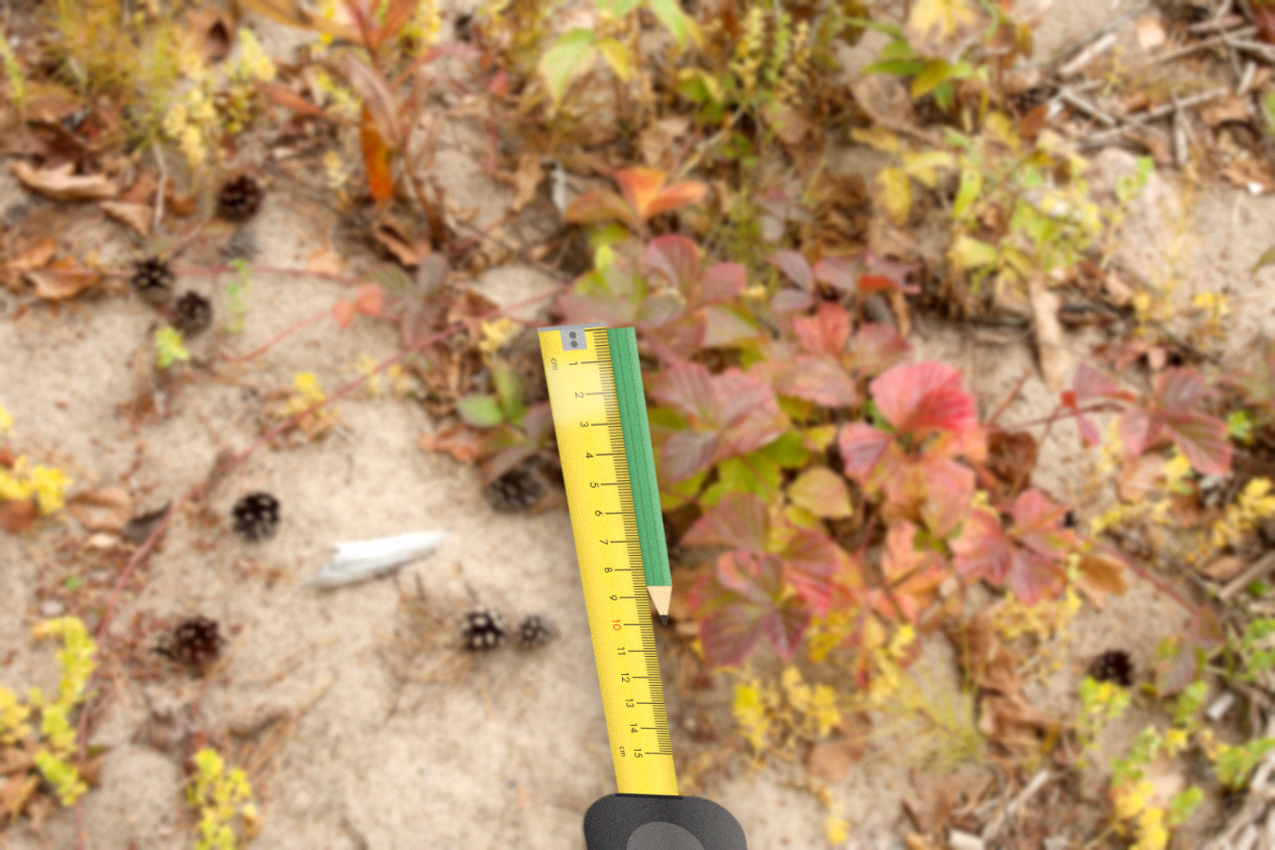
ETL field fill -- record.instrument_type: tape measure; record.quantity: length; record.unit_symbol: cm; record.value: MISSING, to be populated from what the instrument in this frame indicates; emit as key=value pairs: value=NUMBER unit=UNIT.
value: value=10 unit=cm
